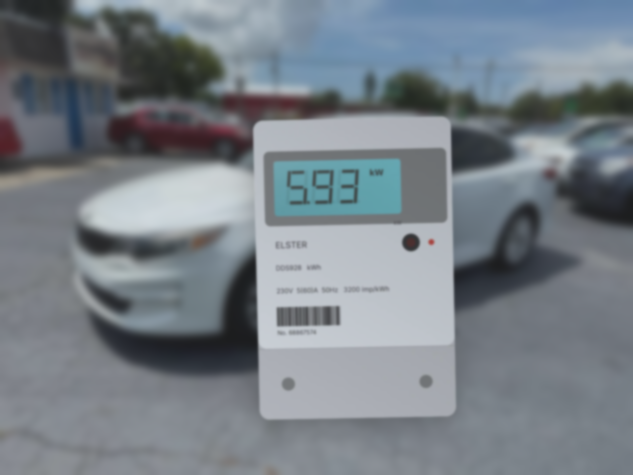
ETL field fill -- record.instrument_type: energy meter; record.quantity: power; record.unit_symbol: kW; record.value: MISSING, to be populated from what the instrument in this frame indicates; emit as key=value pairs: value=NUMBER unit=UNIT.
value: value=5.93 unit=kW
